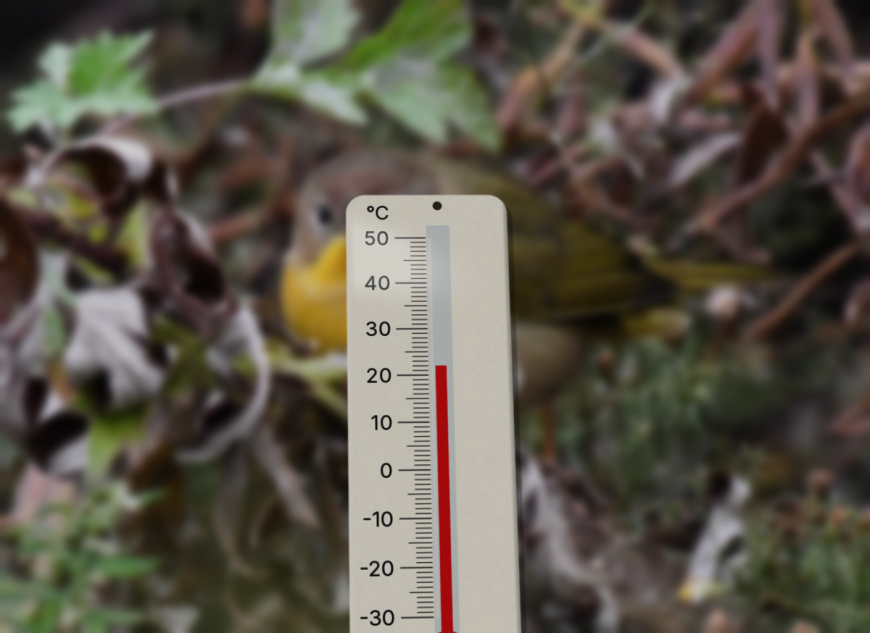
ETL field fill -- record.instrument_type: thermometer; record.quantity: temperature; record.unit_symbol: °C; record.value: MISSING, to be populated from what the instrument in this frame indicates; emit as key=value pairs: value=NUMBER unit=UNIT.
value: value=22 unit=°C
